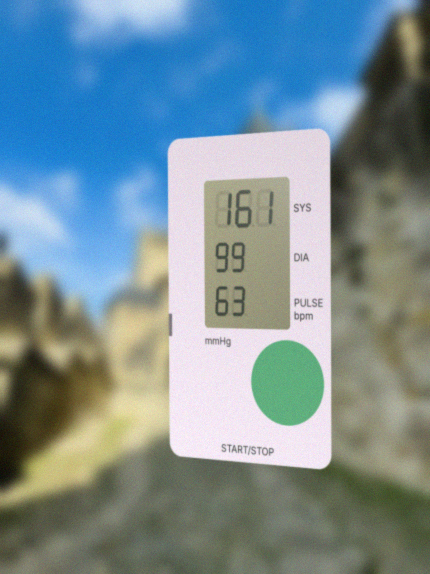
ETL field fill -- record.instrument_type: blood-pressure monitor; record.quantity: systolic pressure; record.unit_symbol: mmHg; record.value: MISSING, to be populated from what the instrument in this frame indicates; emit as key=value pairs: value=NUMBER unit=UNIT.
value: value=161 unit=mmHg
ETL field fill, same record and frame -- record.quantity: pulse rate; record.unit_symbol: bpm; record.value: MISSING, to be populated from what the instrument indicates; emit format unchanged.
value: value=63 unit=bpm
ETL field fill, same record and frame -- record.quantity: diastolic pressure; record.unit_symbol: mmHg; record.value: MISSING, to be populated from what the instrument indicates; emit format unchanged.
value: value=99 unit=mmHg
